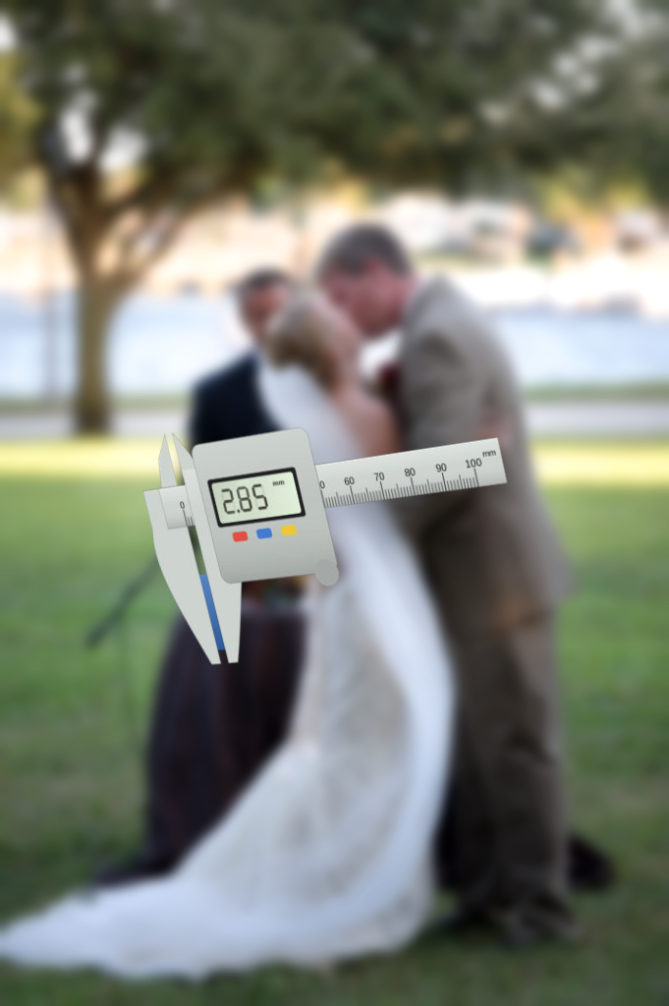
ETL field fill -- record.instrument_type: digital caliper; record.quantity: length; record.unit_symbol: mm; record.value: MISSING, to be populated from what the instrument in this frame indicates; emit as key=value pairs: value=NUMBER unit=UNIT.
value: value=2.85 unit=mm
